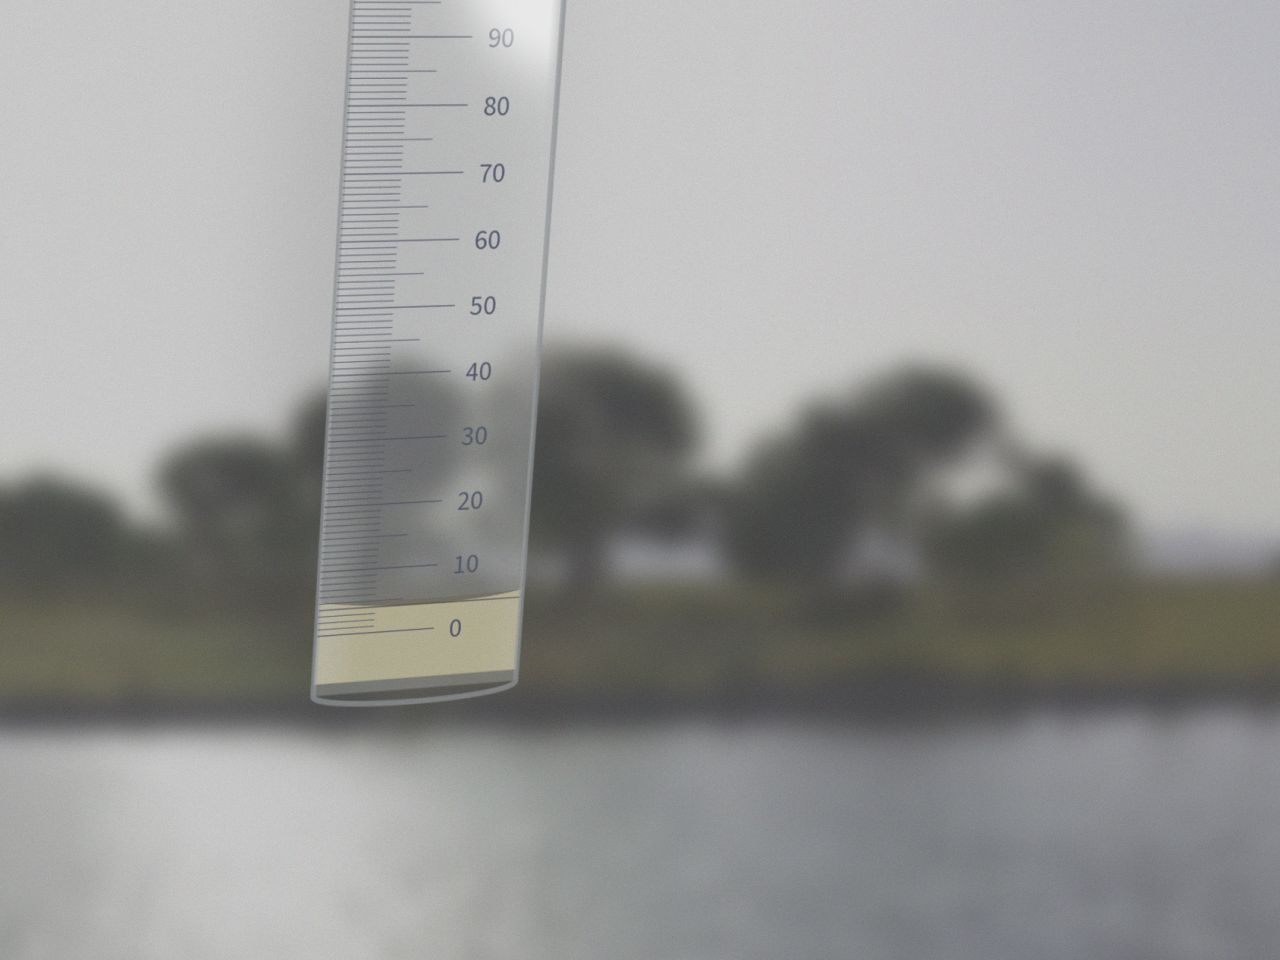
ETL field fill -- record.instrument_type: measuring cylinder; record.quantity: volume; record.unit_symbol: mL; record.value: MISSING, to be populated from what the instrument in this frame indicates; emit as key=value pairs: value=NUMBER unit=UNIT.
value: value=4 unit=mL
